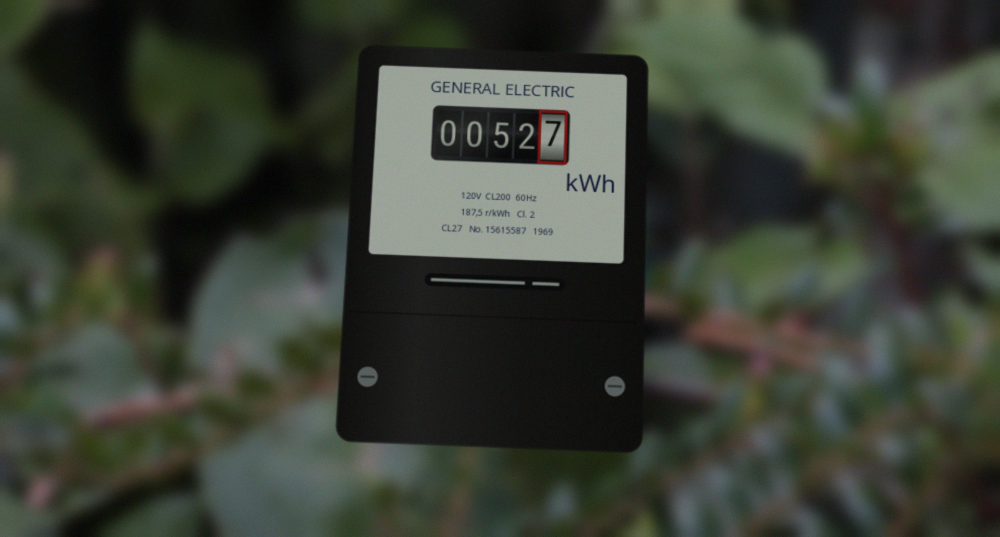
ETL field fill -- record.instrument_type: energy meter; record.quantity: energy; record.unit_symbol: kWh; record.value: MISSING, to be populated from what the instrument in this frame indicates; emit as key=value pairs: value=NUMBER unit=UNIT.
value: value=52.7 unit=kWh
